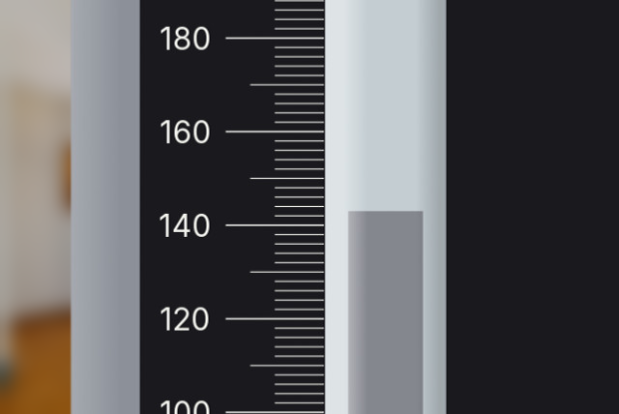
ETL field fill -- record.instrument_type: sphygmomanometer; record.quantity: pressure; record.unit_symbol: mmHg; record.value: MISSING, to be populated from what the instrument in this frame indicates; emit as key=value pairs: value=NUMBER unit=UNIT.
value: value=143 unit=mmHg
